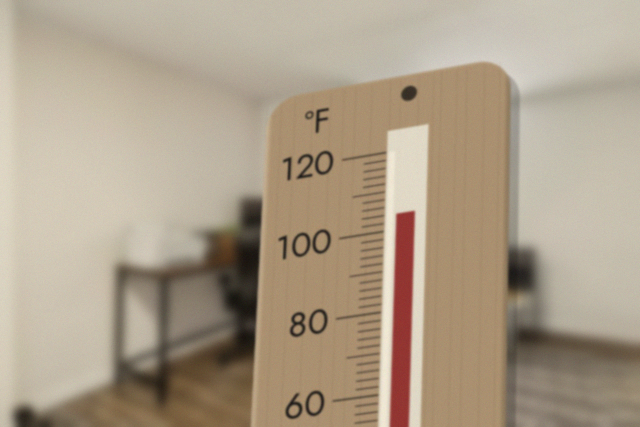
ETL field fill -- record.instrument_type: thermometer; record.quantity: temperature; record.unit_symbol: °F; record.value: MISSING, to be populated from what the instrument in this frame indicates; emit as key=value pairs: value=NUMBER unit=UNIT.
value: value=104 unit=°F
